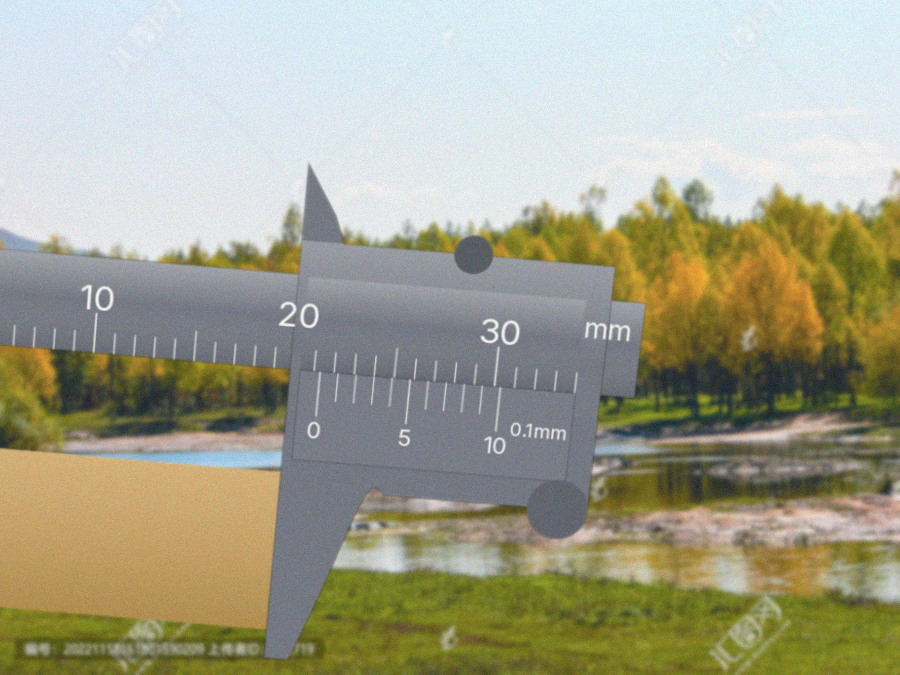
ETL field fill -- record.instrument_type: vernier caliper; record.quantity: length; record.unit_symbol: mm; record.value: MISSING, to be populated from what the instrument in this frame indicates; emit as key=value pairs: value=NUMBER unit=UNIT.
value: value=21.3 unit=mm
